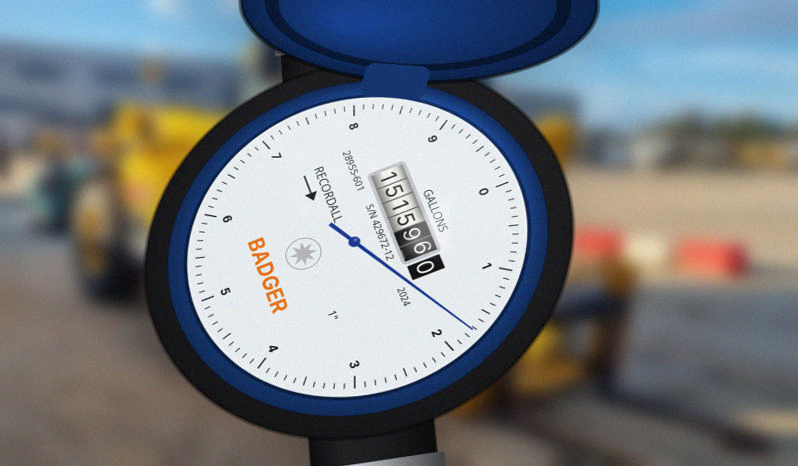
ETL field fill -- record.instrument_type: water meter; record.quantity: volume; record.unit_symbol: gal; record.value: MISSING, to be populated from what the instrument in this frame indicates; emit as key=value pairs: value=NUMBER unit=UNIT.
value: value=1515961.7 unit=gal
